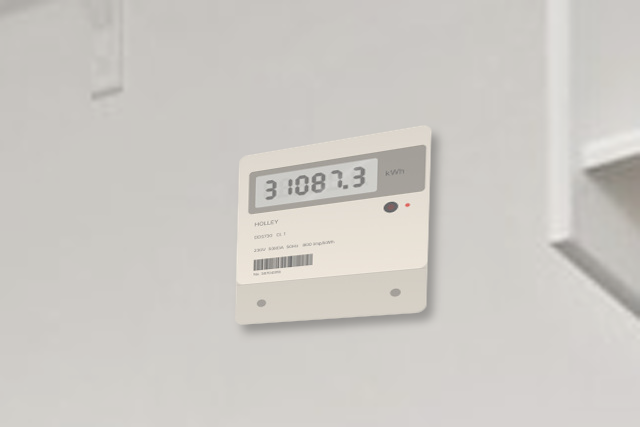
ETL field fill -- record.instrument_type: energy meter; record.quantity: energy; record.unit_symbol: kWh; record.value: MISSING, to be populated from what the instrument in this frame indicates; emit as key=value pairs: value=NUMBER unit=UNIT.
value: value=31087.3 unit=kWh
